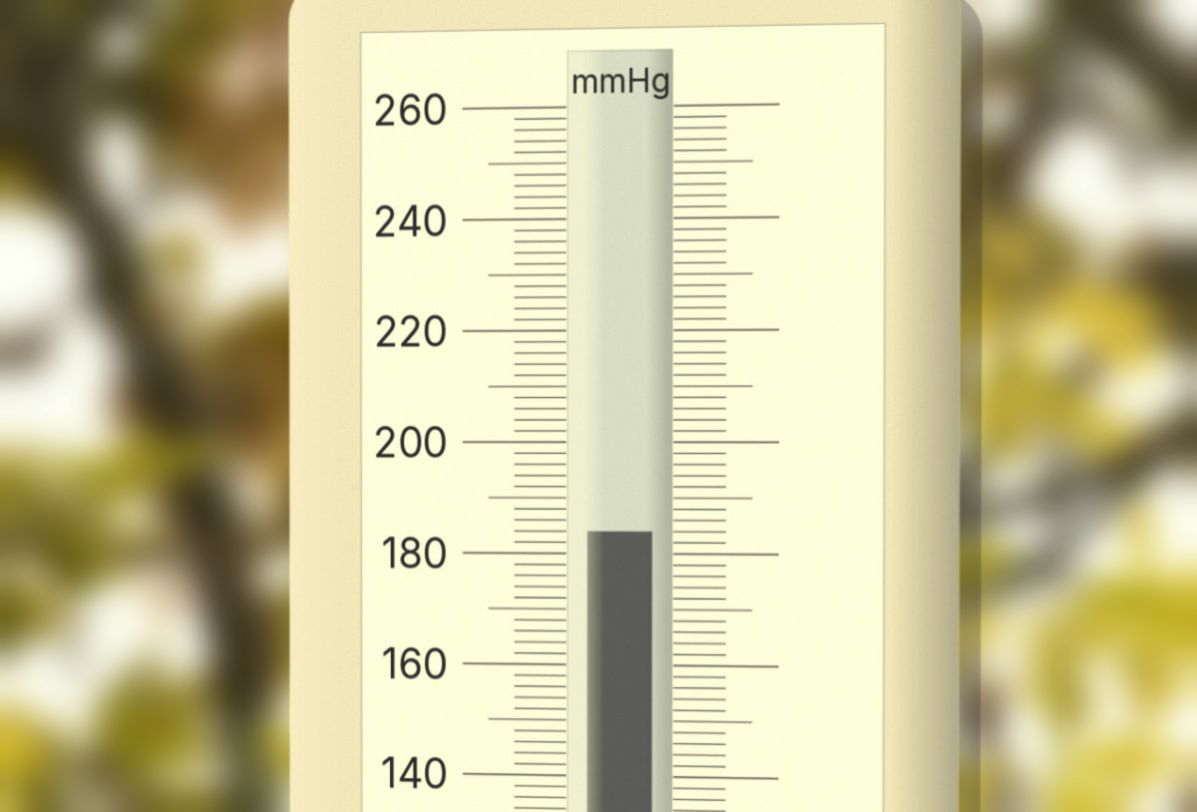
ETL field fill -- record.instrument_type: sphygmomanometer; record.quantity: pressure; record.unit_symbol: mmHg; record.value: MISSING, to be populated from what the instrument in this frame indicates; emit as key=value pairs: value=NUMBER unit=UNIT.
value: value=184 unit=mmHg
